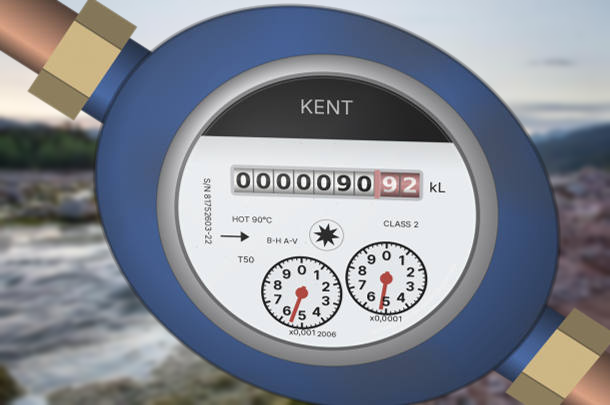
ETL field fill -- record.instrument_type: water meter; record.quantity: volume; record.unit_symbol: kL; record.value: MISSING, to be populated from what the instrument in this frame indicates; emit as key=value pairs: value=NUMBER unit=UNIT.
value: value=90.9255 unit=kL
